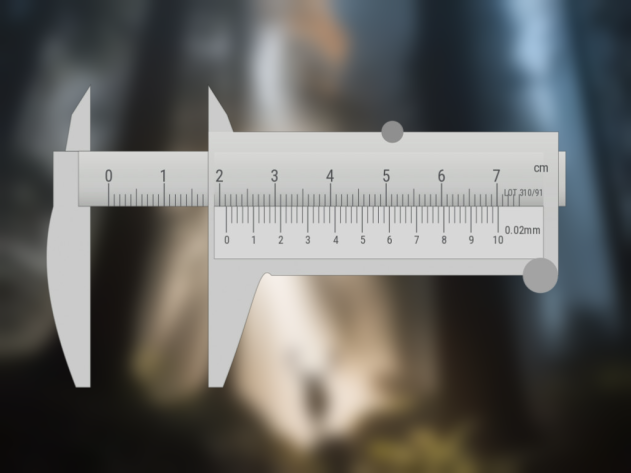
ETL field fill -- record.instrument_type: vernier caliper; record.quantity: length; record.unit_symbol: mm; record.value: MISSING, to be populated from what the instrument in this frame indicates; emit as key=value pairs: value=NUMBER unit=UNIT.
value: value=21.2 unit=mm
